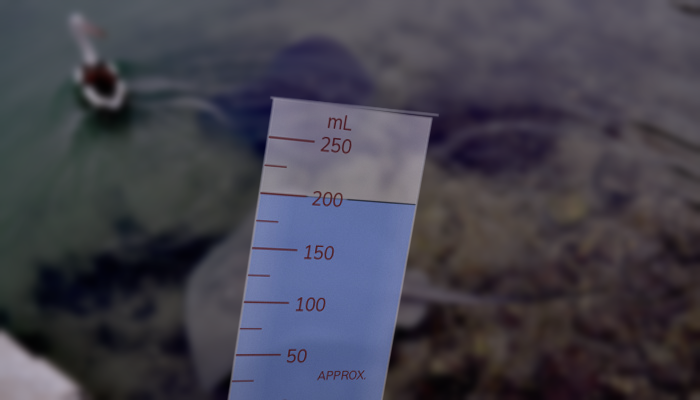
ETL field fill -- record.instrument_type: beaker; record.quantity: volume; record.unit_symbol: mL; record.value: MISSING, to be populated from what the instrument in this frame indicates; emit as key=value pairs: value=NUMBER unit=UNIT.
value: value=200 unit=mL
